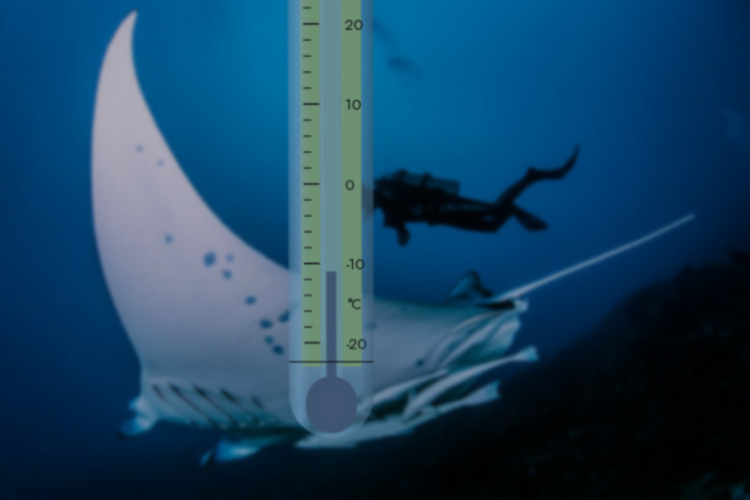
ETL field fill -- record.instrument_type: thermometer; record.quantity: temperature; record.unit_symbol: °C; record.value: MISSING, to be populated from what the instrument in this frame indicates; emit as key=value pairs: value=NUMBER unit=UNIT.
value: value=-11 unit=°C
